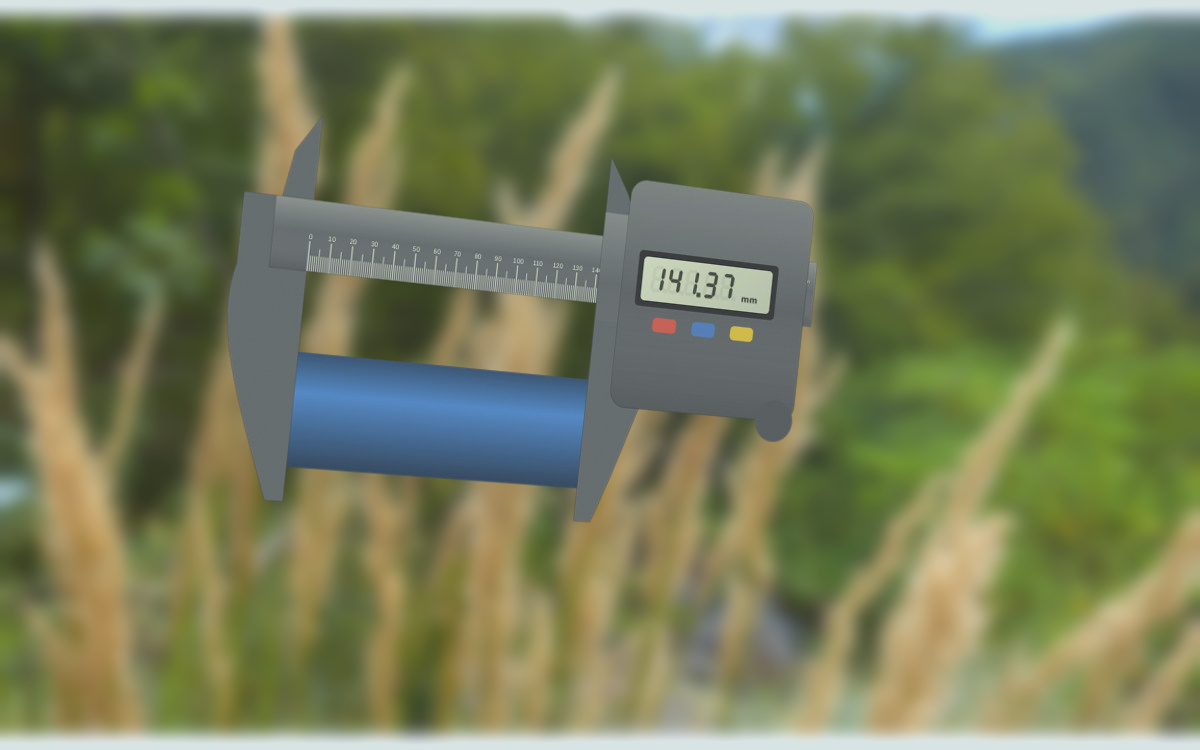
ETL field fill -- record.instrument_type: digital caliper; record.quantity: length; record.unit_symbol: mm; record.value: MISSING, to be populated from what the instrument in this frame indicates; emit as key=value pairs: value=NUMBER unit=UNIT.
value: value=141.37 unit=mm
